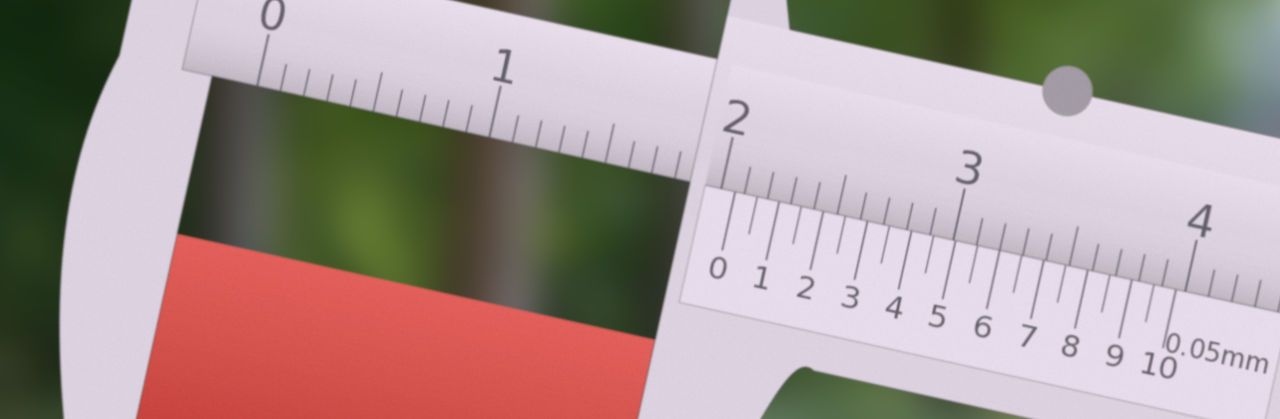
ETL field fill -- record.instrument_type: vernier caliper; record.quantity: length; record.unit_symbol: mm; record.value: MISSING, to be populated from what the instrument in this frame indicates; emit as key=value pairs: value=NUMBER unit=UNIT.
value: value=20.6 unit=mm
